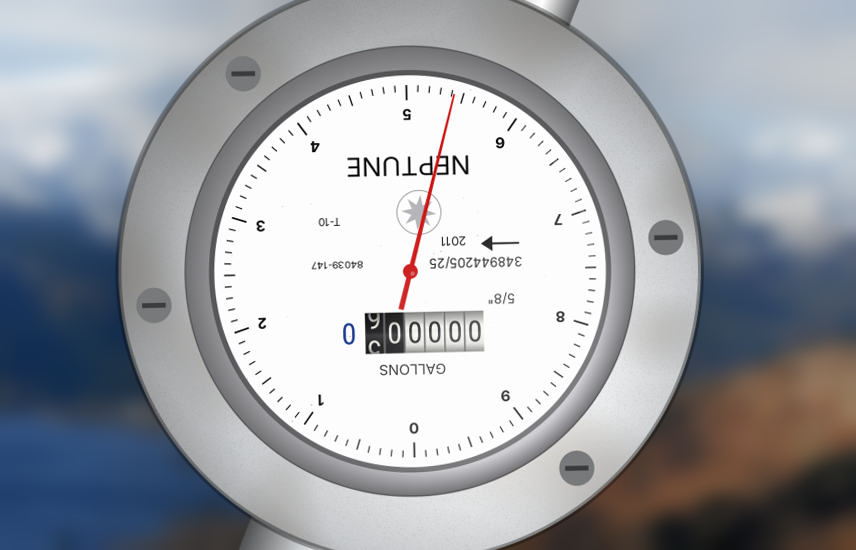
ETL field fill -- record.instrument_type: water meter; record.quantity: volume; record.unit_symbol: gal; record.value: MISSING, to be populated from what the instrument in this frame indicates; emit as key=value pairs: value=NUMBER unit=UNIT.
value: value=55.4 unit=gal
